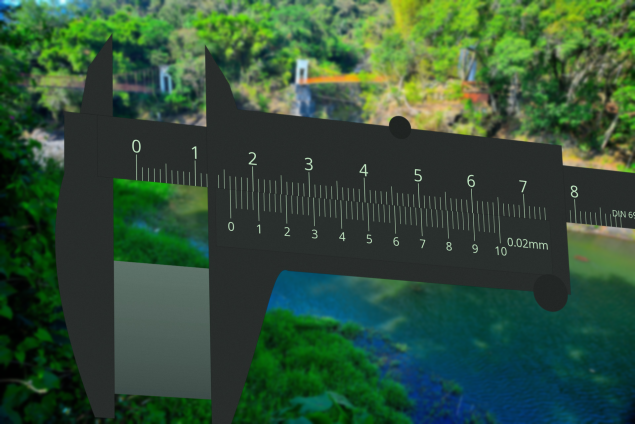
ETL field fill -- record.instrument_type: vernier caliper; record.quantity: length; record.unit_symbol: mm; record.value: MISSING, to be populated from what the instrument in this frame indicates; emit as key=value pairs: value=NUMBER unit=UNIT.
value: value=16.0 unit=mm
